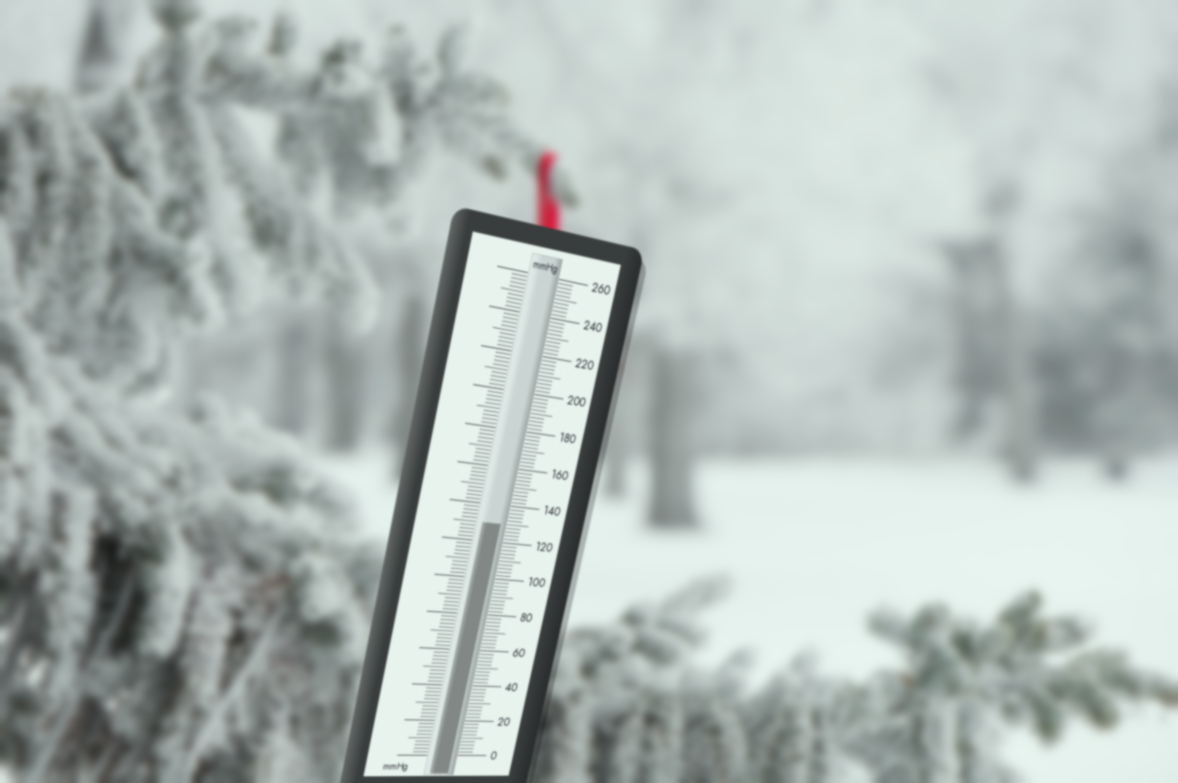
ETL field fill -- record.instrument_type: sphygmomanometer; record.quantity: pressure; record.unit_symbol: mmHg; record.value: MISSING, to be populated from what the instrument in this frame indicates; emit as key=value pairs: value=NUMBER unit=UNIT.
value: value=130 unit=mmHg
